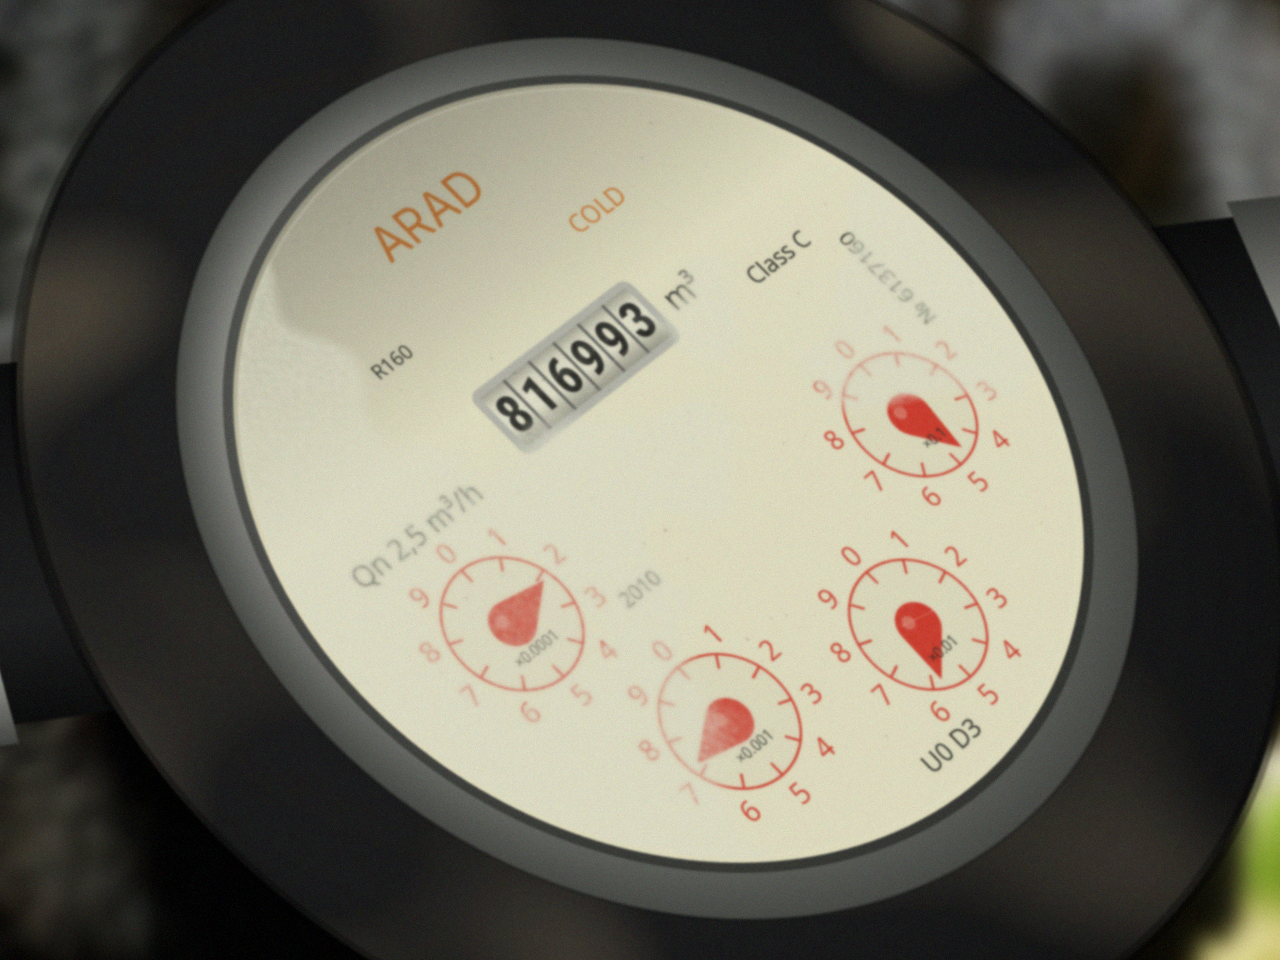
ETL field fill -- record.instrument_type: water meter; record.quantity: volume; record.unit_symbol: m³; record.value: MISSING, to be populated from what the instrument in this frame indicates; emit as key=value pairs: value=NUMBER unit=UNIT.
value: value=816993.4572 unit=m³
